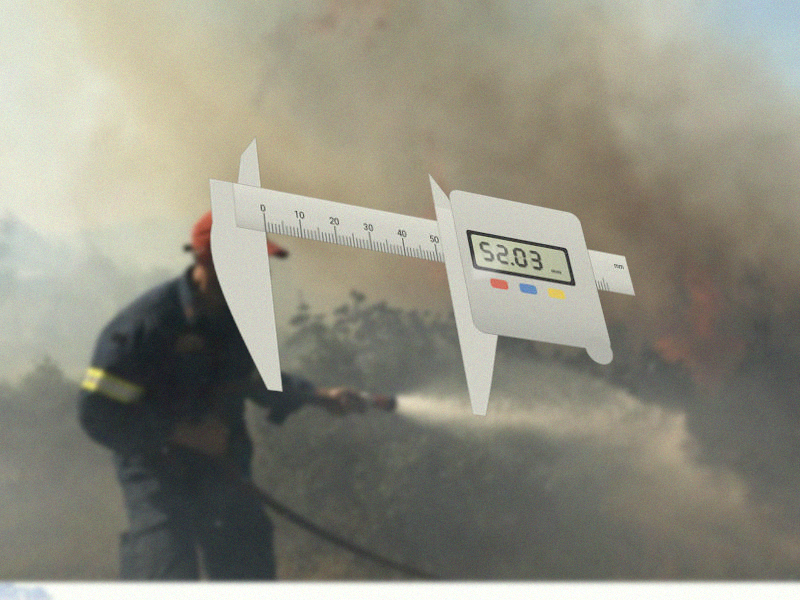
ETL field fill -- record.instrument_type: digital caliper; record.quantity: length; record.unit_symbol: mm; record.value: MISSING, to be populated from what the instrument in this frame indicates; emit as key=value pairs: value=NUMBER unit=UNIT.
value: value=52.03 unit=mm
